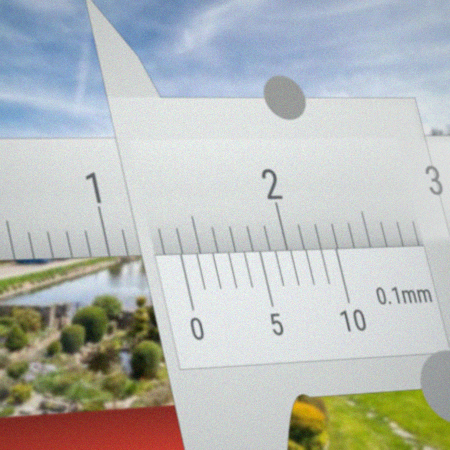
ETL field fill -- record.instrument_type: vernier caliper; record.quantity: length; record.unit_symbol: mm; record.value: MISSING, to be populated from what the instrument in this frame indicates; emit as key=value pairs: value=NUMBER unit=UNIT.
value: value=13.9 unit=mm
